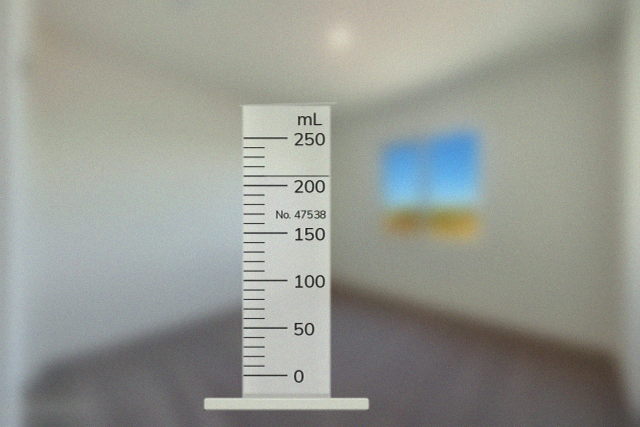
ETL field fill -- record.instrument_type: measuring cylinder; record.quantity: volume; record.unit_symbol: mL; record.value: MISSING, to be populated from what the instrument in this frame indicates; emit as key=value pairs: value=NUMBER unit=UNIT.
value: value=210 unit=mL
